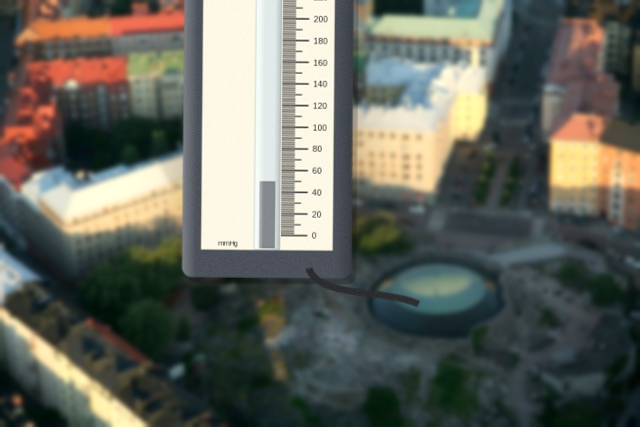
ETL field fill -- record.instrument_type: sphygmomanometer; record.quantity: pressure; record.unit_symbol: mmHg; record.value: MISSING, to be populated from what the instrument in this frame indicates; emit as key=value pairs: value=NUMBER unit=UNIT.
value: value=50 unit=mmHg
